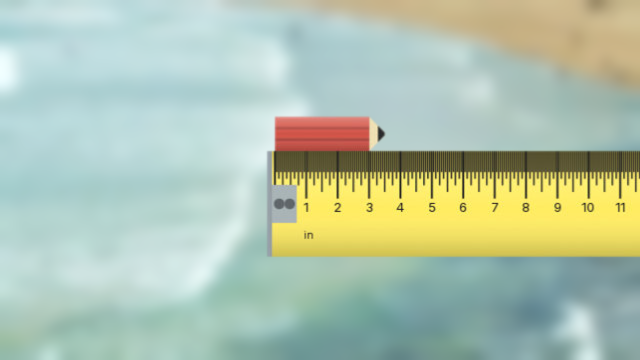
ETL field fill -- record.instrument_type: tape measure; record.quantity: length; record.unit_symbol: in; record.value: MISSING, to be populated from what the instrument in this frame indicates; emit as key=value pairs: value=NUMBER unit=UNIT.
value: value=3.5 unit=in
